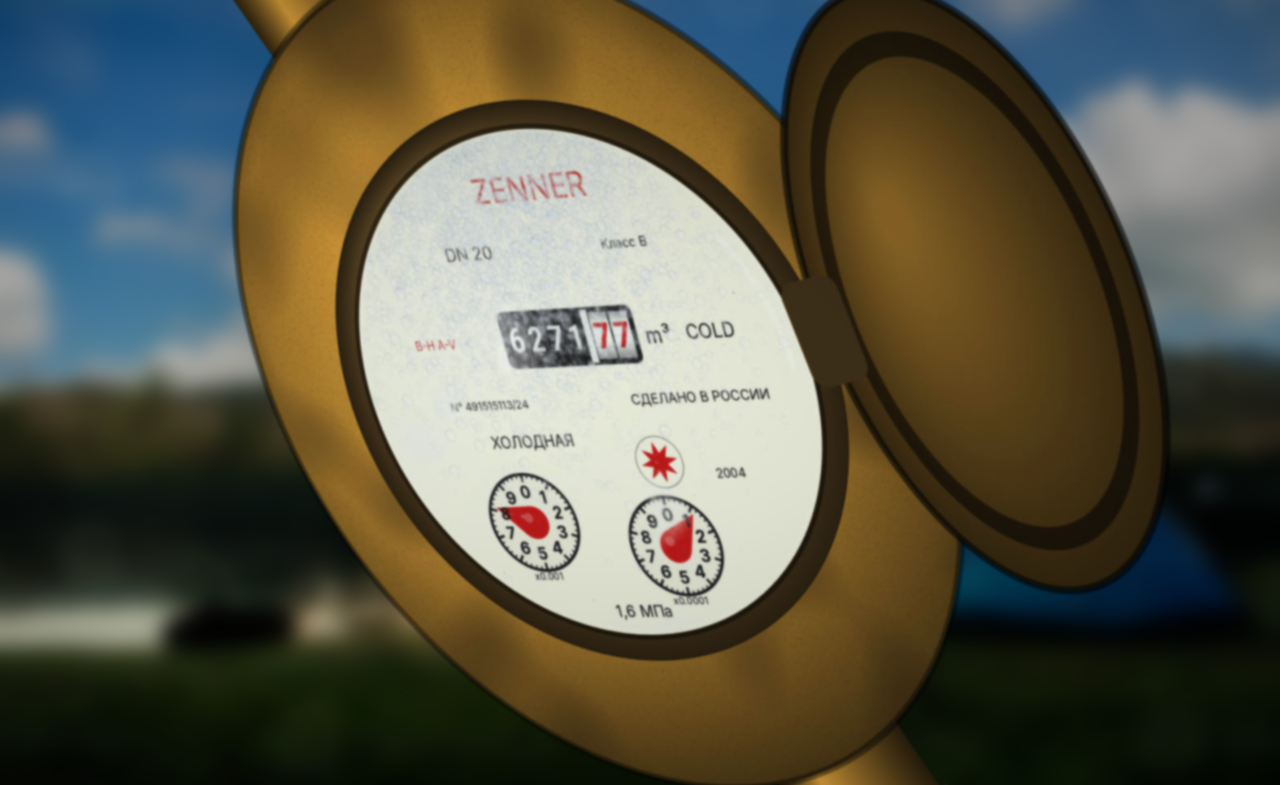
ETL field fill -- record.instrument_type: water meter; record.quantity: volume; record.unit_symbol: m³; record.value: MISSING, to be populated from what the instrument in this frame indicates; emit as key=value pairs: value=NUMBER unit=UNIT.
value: value=6271.7781 unit=m³
